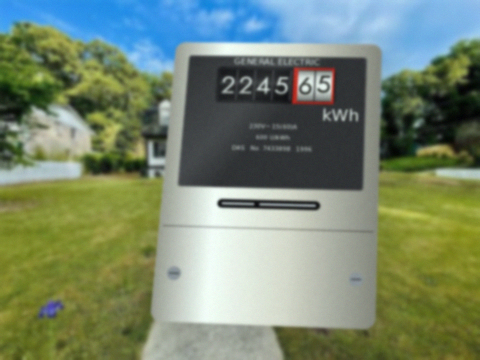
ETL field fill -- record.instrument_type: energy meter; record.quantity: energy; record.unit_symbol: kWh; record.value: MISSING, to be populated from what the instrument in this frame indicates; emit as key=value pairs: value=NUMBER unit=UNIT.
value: value=2245.65 unit=kWh
